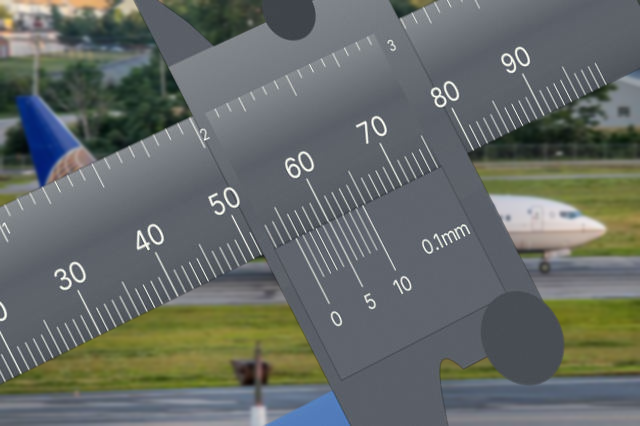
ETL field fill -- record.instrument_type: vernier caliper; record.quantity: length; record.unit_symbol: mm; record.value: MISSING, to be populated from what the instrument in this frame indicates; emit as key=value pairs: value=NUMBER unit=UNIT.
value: value=55.6 unit=mm
